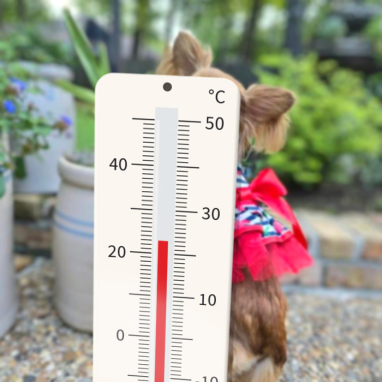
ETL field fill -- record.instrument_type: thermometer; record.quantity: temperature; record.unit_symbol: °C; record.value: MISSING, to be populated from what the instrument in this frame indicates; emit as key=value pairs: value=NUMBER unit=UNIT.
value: value=23 unit=°C
